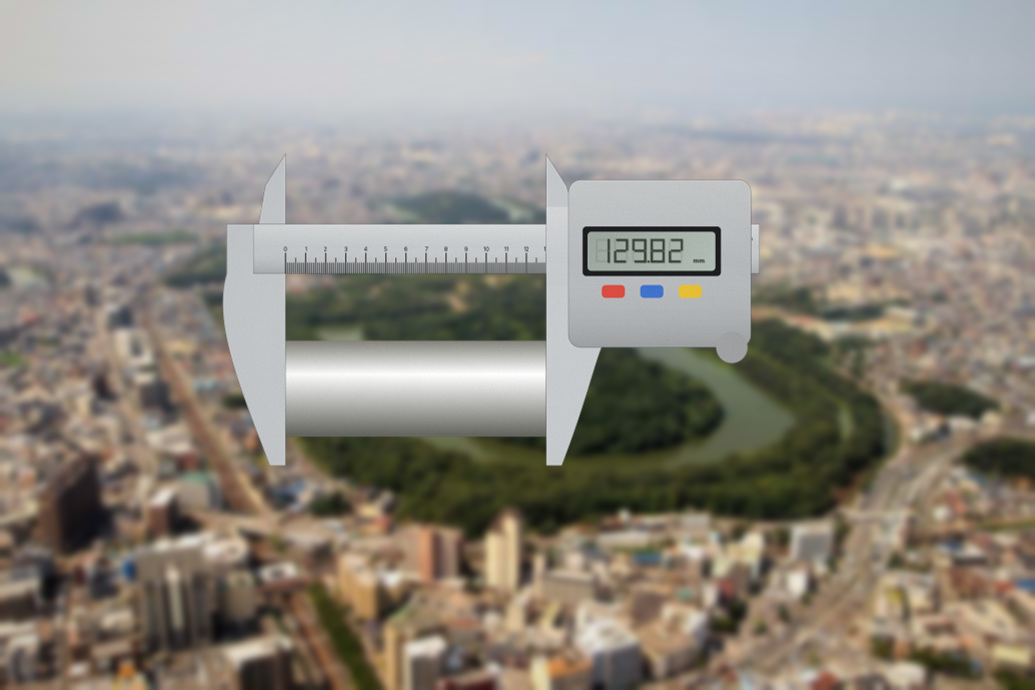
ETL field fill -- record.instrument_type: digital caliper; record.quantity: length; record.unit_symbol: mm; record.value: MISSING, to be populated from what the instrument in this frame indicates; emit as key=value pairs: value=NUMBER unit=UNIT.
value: value=129.82 unit=mm
